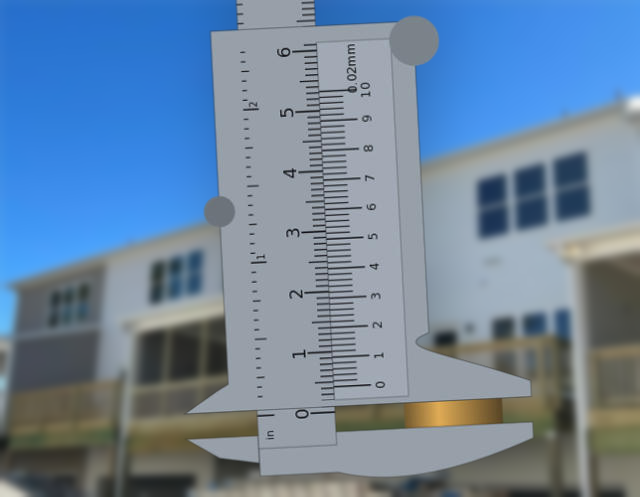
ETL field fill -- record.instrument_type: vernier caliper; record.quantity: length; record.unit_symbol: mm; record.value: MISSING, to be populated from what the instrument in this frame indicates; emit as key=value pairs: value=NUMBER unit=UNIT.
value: value=4.2 unit=mm
